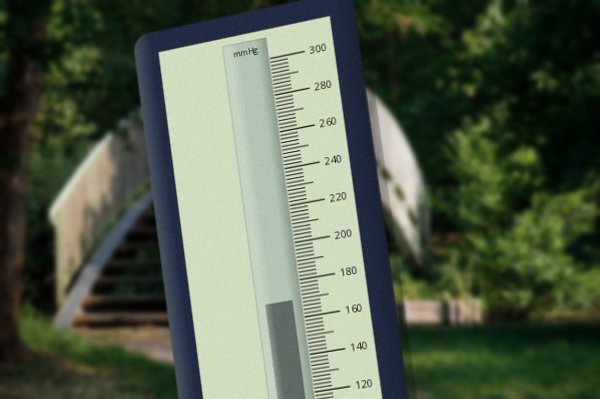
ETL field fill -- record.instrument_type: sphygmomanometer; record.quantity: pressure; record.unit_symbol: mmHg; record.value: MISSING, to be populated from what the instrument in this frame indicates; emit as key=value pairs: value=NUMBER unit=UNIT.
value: value=170 unit=mmHg
